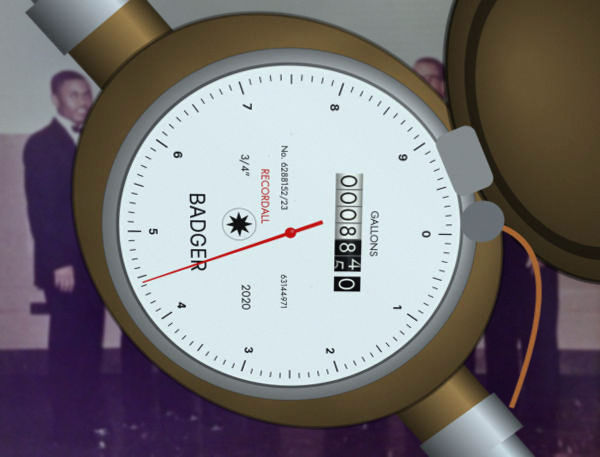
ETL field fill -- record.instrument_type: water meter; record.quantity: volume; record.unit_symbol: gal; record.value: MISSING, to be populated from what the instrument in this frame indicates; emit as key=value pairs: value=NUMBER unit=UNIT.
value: value=8844.4 unit=gal
